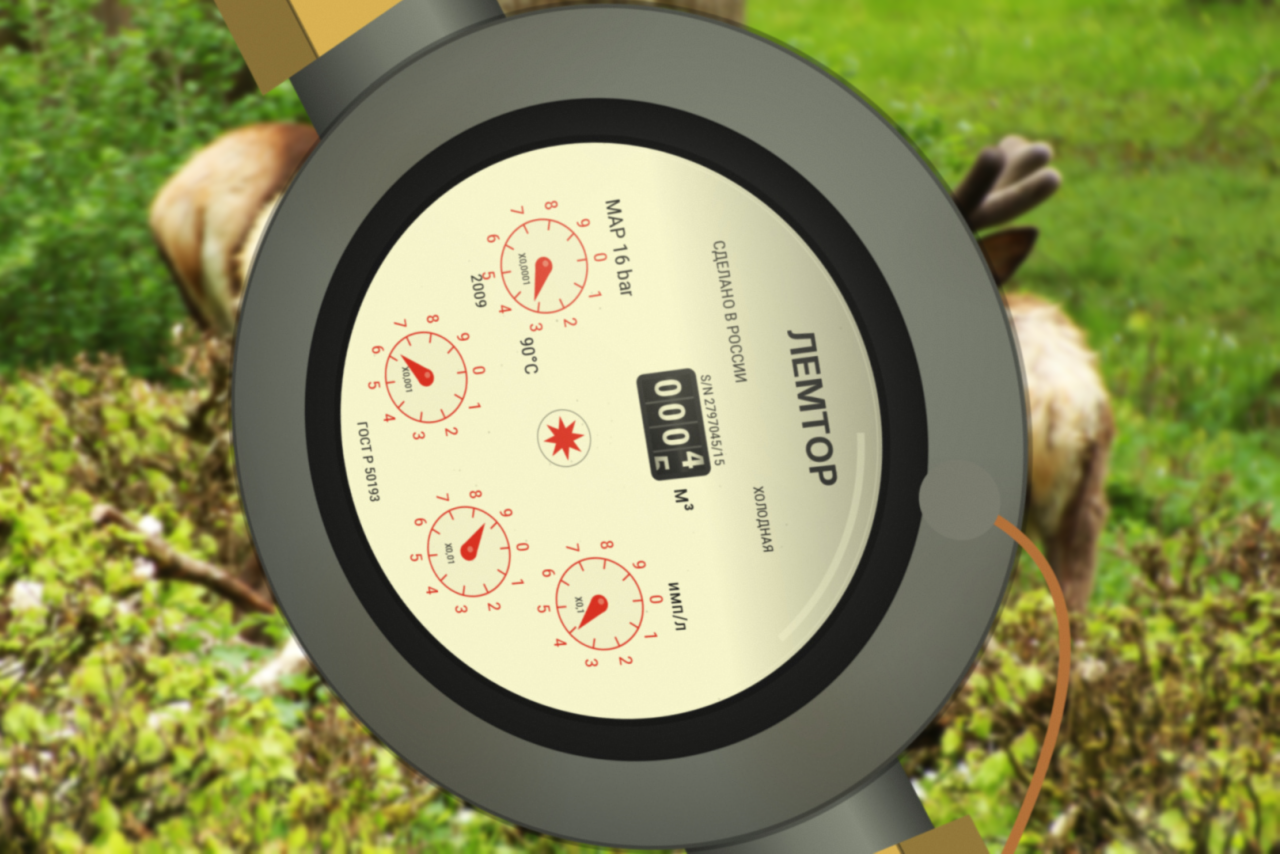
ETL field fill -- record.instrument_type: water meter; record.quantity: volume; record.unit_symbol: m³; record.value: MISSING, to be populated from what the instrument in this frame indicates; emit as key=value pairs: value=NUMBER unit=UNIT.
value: value=4.3863 unit=m³
